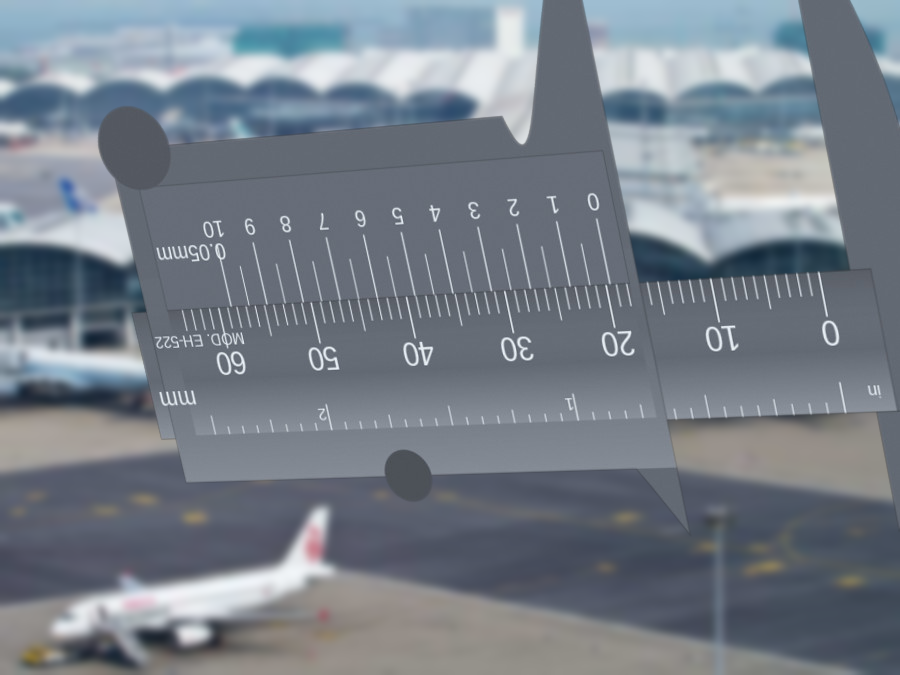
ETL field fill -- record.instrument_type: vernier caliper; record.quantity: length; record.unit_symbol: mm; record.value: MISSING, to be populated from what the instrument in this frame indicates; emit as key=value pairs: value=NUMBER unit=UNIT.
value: value=19.6 unit=mm
